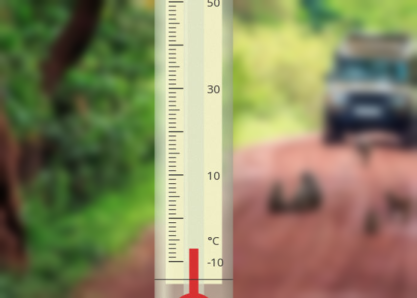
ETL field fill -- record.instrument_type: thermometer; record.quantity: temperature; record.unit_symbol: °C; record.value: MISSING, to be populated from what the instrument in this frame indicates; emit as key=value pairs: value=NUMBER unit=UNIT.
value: value=-7 unit=°C
